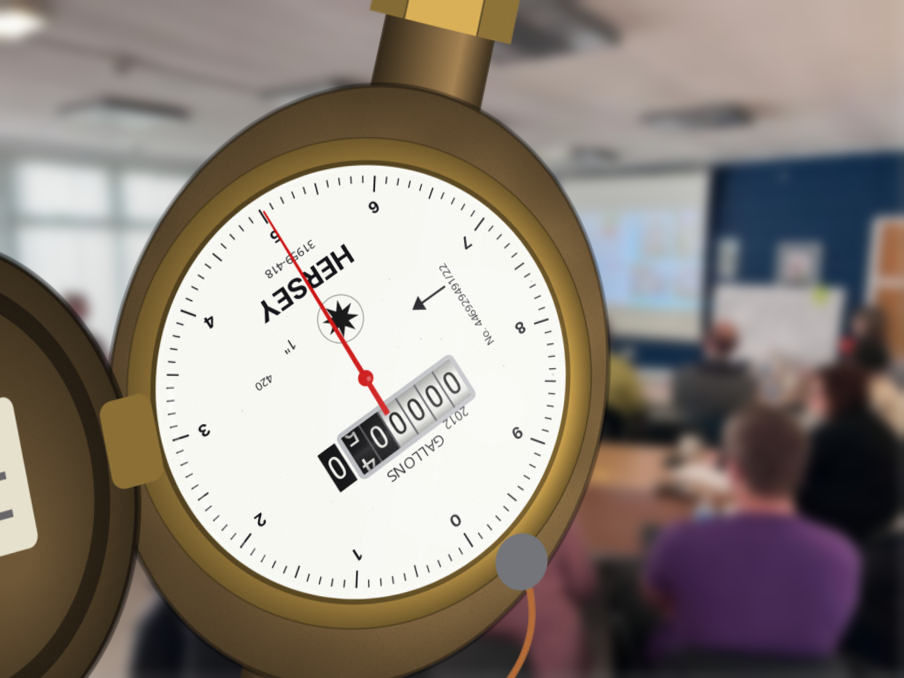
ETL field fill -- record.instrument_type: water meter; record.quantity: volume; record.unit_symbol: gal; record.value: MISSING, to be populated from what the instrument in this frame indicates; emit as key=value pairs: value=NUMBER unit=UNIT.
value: value=45.0 unit=gal
